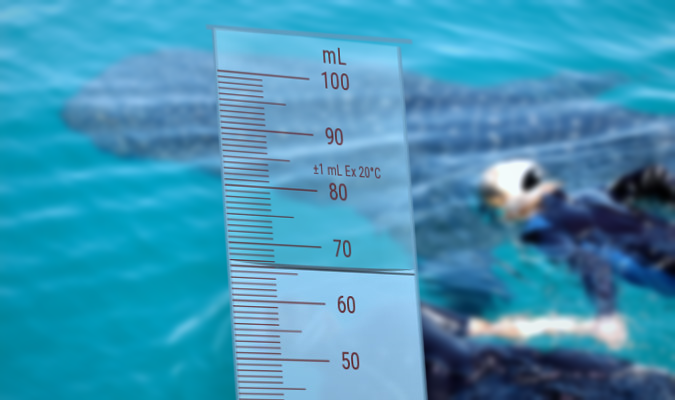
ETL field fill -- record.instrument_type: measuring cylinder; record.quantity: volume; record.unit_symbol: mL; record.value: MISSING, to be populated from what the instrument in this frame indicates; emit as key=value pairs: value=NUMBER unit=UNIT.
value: value=66 unit=mL
